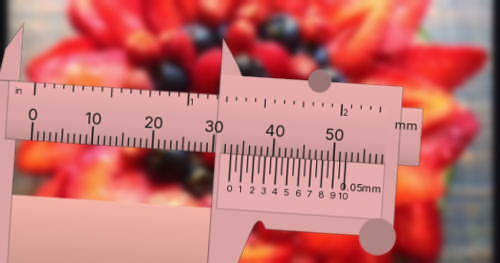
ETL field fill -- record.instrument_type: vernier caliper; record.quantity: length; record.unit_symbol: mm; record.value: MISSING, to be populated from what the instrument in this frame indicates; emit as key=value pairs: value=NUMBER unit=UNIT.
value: value=33.0 unit=mm
